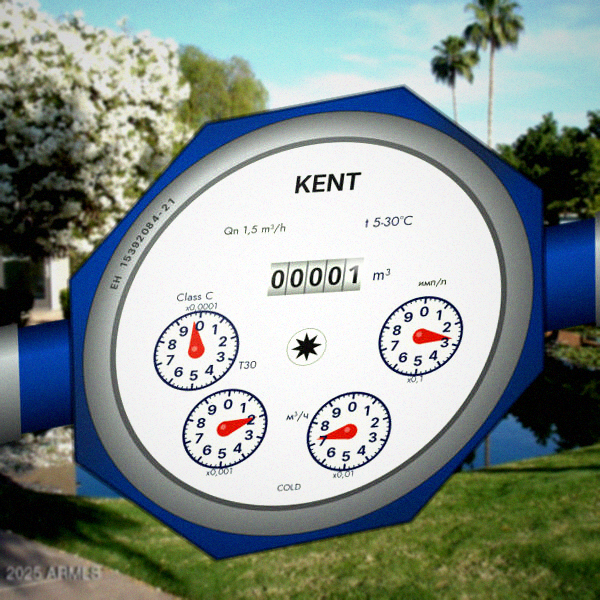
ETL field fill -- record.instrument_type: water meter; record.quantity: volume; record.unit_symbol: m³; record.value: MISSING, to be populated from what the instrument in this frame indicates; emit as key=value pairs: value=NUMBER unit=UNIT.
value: value=1.2719 unit=m³
